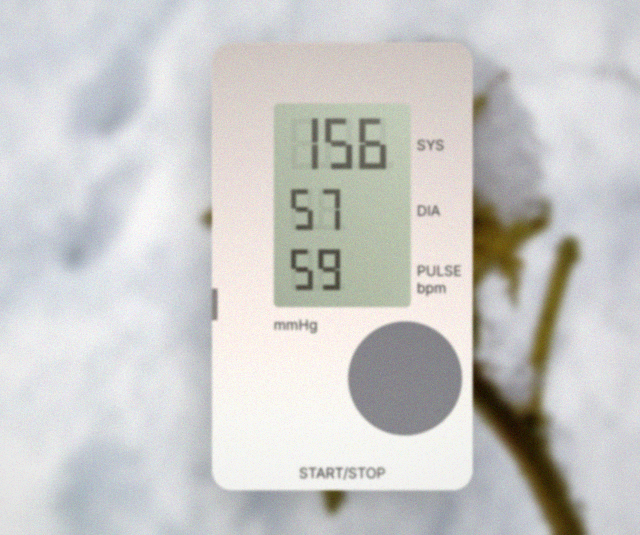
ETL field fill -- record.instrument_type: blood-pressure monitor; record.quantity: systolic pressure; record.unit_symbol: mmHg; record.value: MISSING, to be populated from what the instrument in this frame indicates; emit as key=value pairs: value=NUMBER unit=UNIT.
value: value=156 unit=mmHg
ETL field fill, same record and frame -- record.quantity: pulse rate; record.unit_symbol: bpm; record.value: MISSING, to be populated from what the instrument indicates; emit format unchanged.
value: value=59 unit=bpm
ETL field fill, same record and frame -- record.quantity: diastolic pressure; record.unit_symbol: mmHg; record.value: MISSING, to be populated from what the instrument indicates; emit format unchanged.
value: value=57 unit=mmHg
